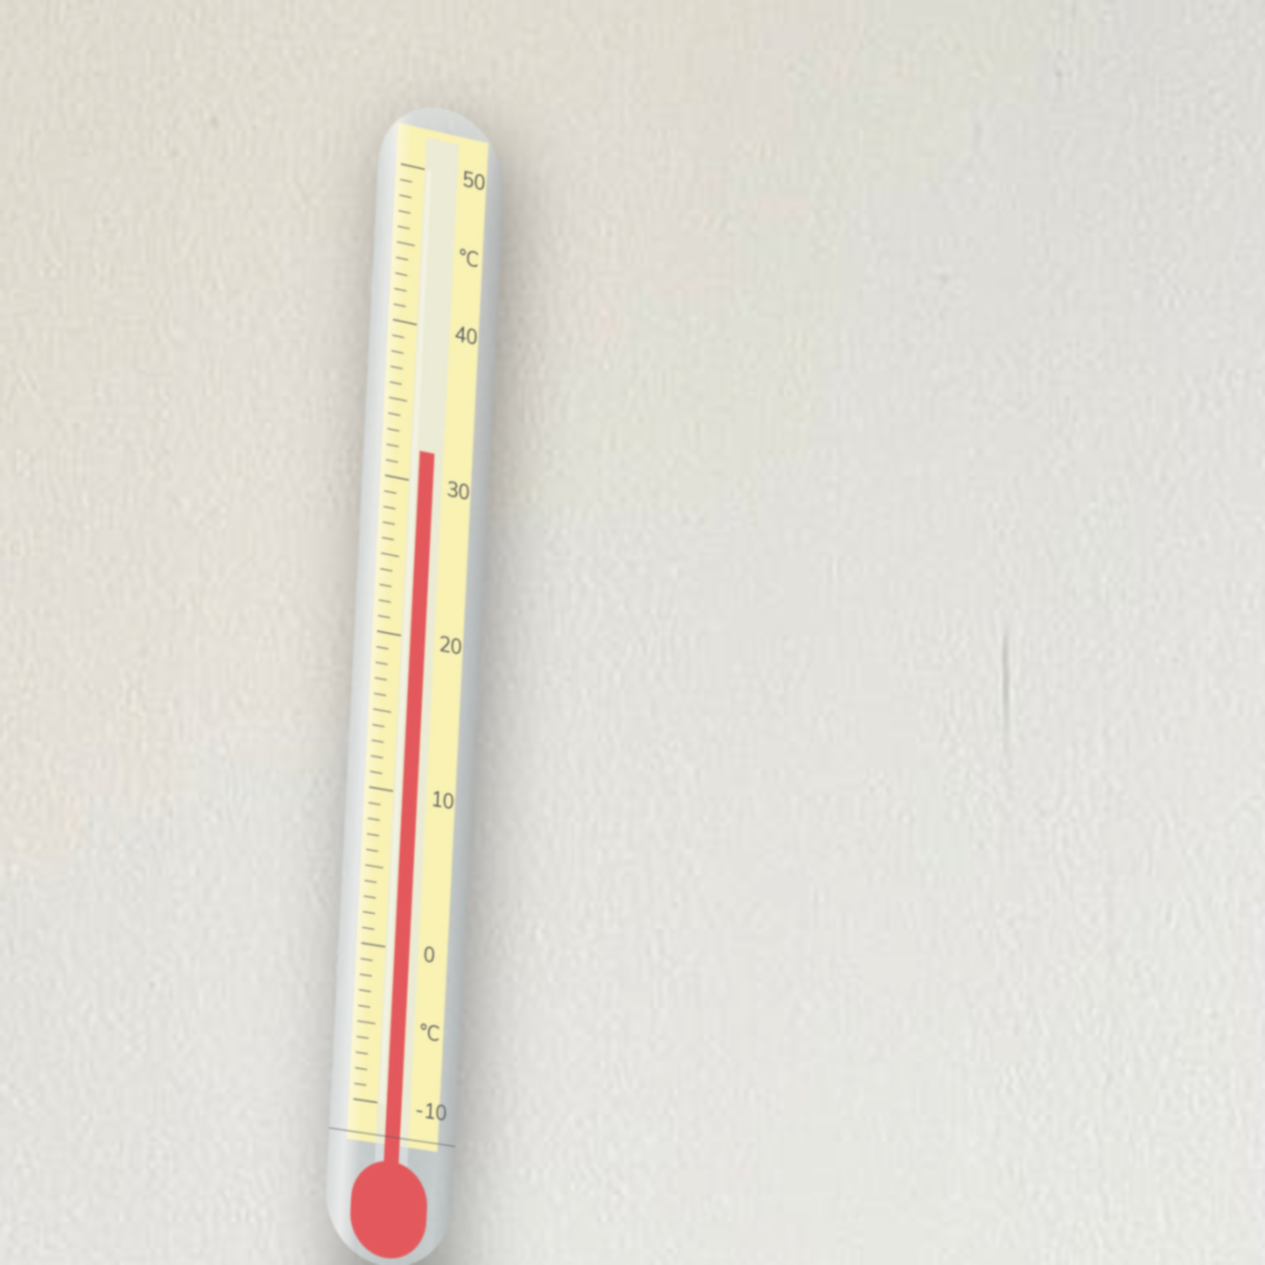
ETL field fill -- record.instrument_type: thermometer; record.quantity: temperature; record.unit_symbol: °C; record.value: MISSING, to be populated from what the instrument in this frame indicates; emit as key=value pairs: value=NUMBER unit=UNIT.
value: value=32 unit=°C
